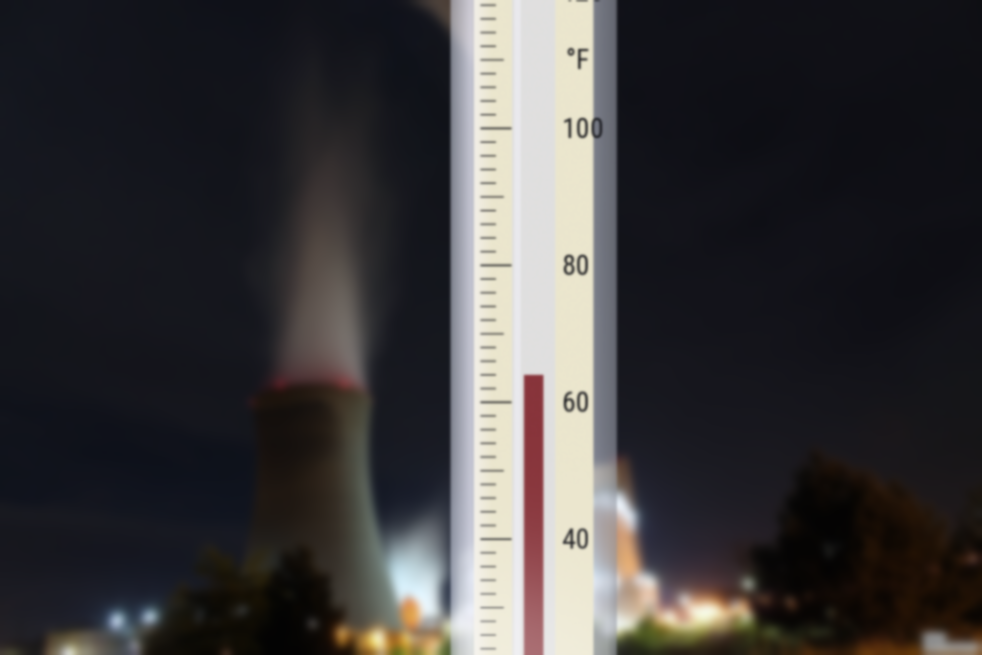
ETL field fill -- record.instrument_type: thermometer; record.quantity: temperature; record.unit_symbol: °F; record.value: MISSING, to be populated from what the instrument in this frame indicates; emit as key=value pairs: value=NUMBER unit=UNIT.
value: value=64 unit=°F
